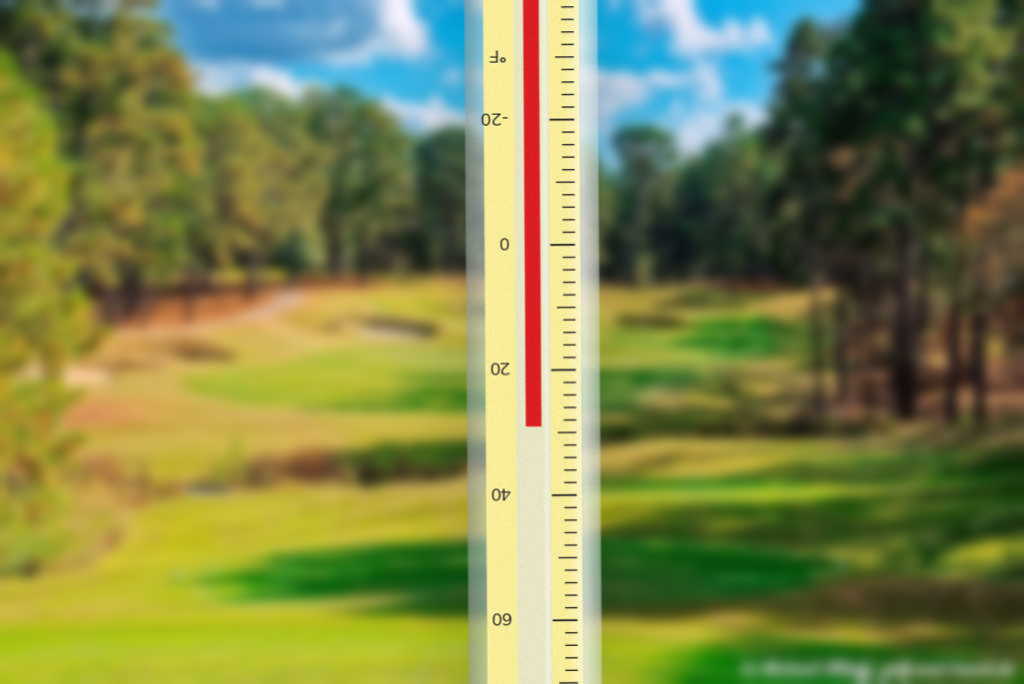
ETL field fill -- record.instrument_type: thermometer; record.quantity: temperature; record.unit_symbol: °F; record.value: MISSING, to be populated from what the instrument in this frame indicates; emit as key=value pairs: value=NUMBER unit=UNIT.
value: value=29 unit=°F
